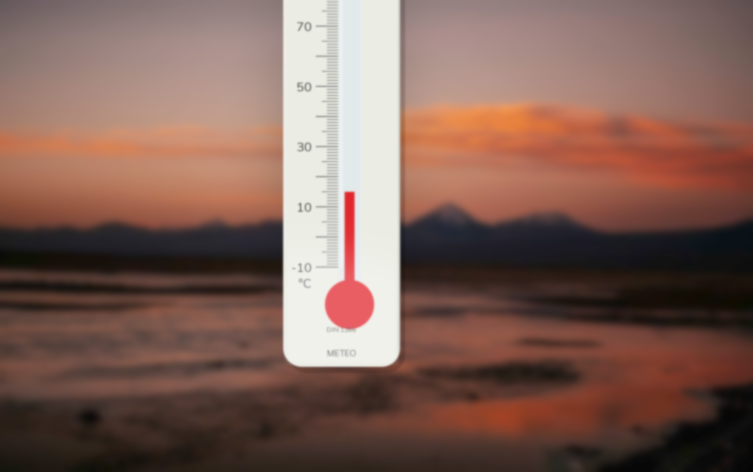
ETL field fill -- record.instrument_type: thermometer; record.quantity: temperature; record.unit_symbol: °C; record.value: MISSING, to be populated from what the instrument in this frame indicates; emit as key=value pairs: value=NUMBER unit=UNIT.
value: value=15 unit=°C
